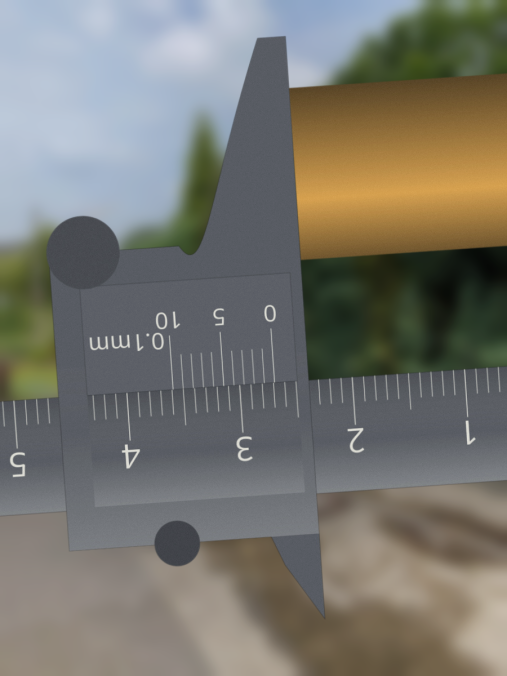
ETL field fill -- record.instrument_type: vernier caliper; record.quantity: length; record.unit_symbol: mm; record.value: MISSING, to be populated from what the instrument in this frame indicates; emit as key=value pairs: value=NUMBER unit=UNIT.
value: value=26.9 unit=mm
